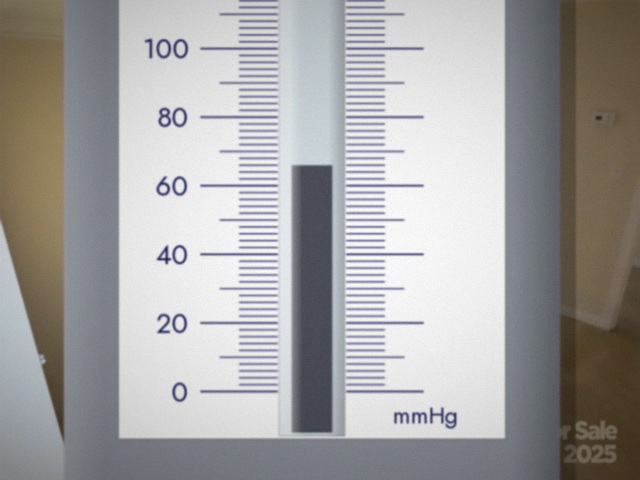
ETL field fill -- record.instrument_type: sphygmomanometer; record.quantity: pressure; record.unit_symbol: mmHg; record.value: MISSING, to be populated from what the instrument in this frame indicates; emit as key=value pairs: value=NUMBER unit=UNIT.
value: value=66 unit=mmHg
